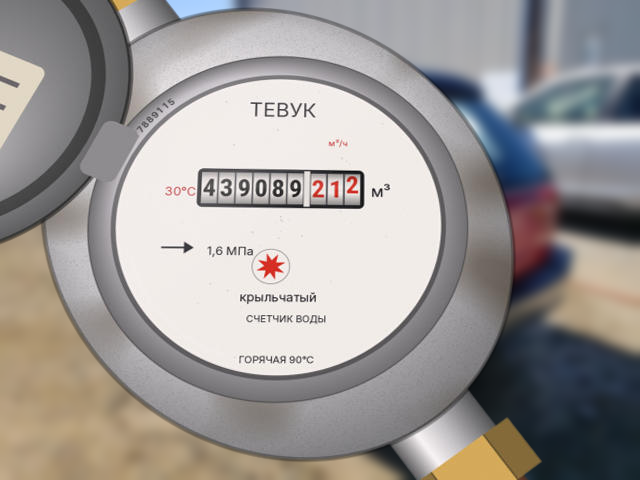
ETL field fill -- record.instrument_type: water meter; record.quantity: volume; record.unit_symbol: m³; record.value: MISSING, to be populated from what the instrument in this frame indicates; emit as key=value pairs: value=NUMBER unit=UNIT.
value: value=439089.212 unit=m³
